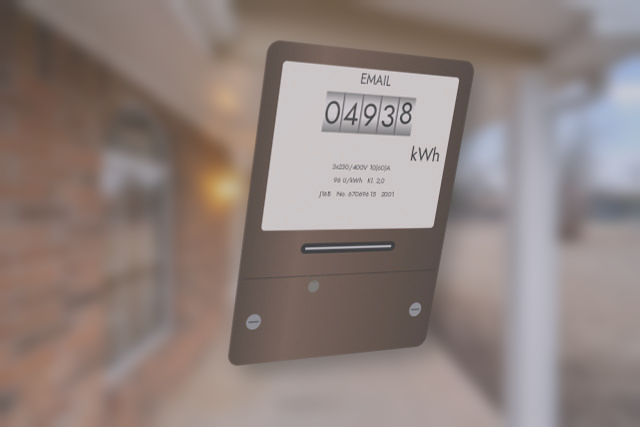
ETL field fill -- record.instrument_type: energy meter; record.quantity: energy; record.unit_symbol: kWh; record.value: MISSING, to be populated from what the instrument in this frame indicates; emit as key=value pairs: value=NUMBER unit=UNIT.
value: value=4938 unit=kWh
